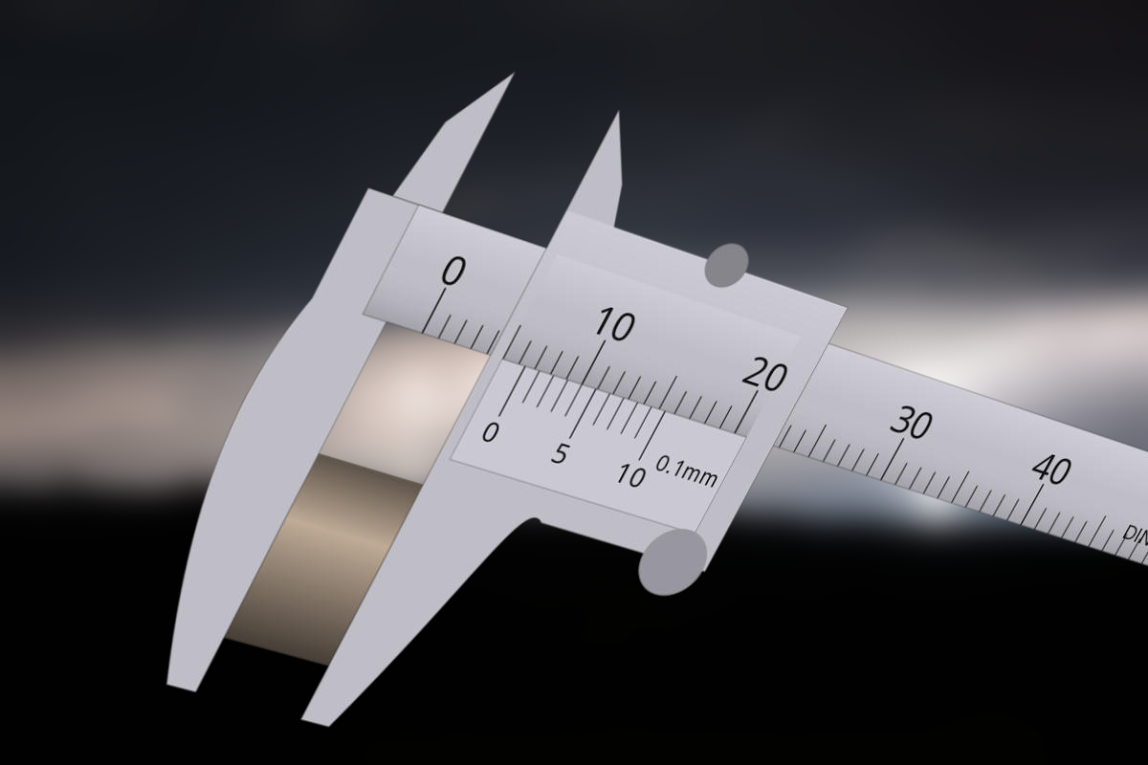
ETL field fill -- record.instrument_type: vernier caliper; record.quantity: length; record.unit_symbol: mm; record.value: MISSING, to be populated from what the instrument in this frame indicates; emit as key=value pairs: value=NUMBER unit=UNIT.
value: value=6.4 unit=mm
